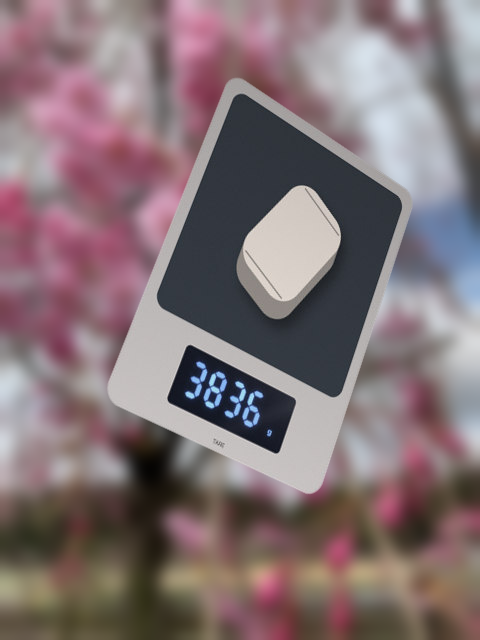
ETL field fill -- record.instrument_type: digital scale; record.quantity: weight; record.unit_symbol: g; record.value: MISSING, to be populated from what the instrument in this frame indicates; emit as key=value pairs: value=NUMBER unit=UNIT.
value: value=3836 unit=g
